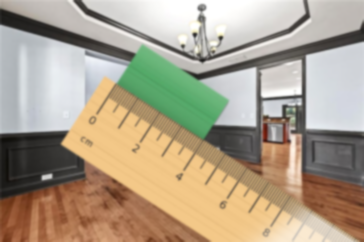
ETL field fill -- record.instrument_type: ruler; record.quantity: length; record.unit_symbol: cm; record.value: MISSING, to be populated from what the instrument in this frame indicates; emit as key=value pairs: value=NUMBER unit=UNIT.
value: value=4 unit=cm
